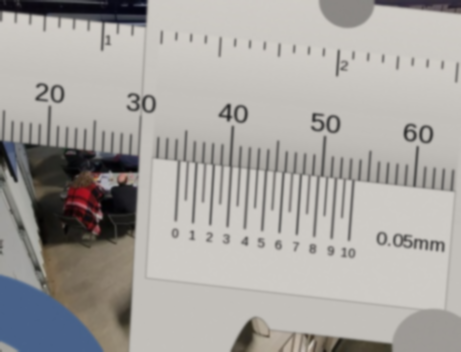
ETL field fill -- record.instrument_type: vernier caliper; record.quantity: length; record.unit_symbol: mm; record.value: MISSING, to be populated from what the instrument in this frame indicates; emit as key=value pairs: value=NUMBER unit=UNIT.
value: value=34.4 unit=mm
